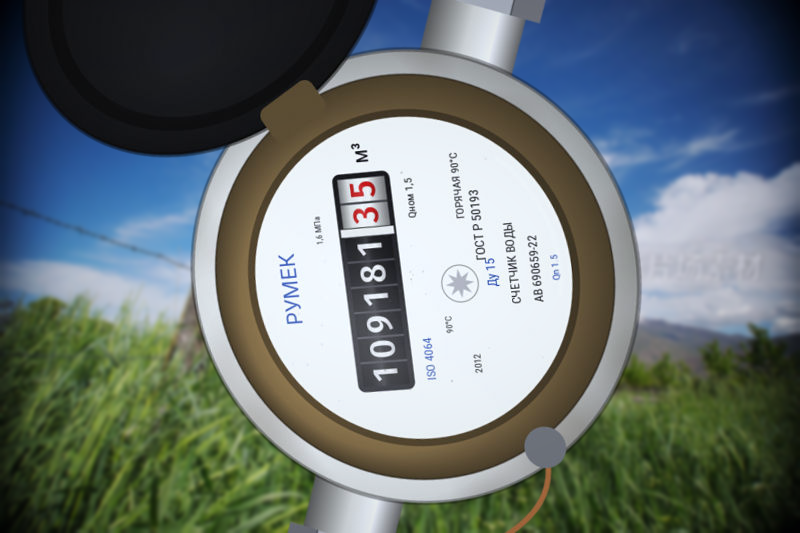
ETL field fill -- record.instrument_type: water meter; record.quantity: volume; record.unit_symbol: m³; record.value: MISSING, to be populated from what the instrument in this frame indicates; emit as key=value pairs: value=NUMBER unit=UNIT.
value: value=109181.35 unit=m³
